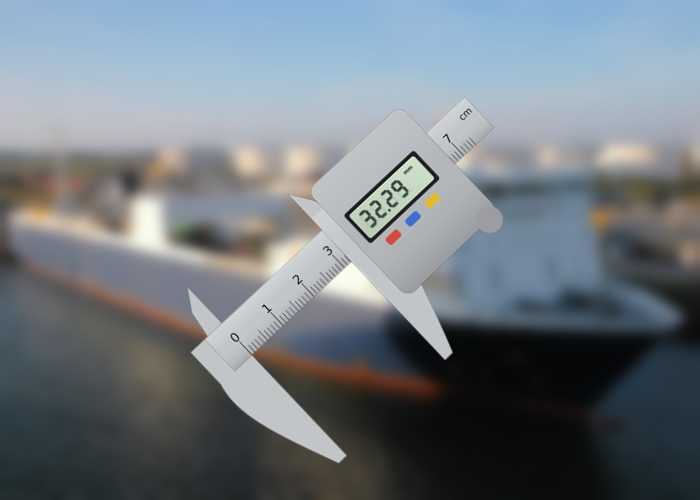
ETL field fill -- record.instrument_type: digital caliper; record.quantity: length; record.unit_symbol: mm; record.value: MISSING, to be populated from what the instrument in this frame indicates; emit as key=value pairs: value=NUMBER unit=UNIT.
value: value=32.29 unit=mm
